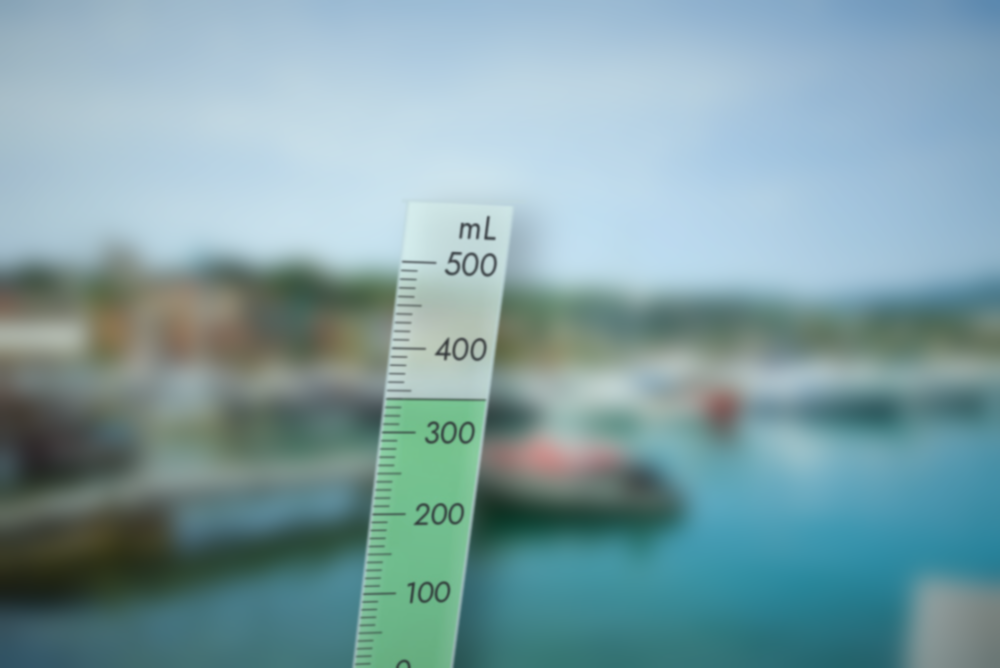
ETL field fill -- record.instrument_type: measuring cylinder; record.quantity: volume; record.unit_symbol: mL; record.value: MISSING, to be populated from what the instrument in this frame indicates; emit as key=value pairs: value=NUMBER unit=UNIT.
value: value=340 unit=mL
